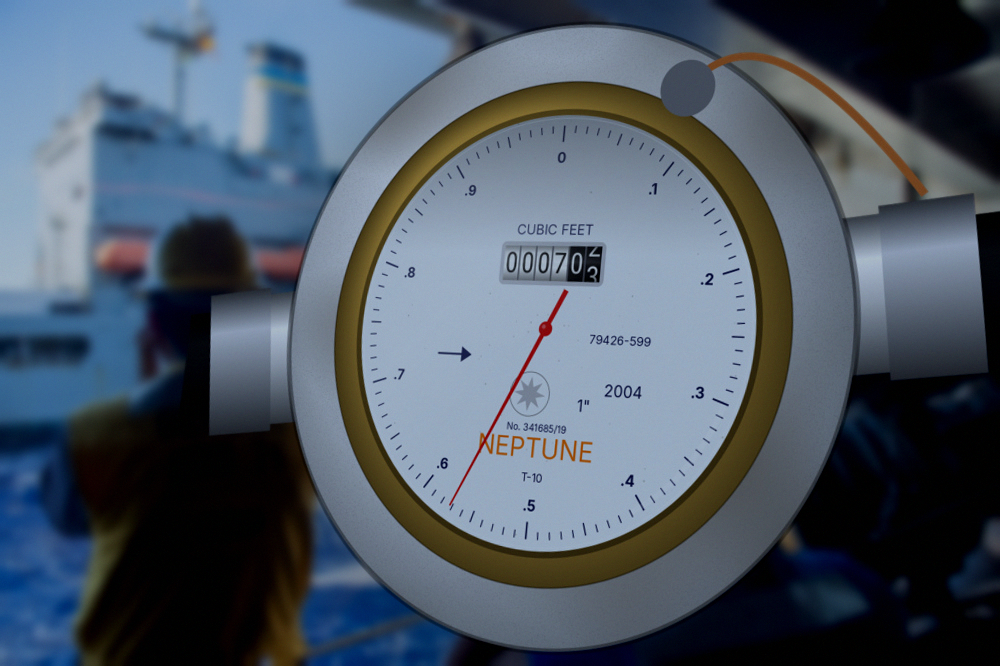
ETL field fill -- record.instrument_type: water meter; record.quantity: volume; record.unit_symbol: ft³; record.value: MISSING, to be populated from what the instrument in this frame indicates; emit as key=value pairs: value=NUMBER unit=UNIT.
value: value=702.57 unit=ft³
